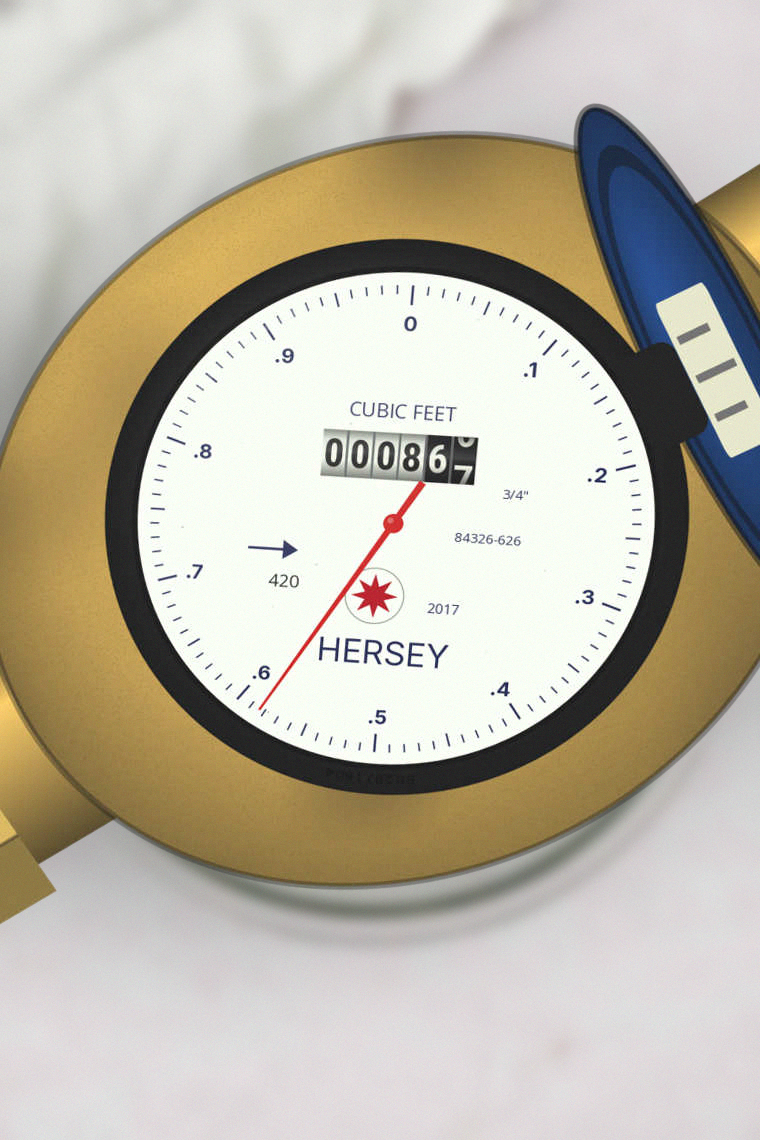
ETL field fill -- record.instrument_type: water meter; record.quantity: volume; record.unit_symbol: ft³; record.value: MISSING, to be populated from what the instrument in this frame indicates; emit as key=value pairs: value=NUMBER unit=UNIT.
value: value=866.58 unit=ft³
